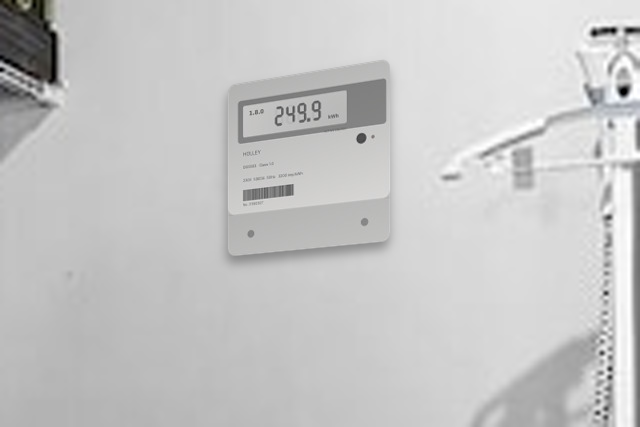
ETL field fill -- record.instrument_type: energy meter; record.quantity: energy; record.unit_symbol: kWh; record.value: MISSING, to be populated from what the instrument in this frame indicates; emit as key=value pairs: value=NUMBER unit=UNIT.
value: value=249.9 unit=kWh
